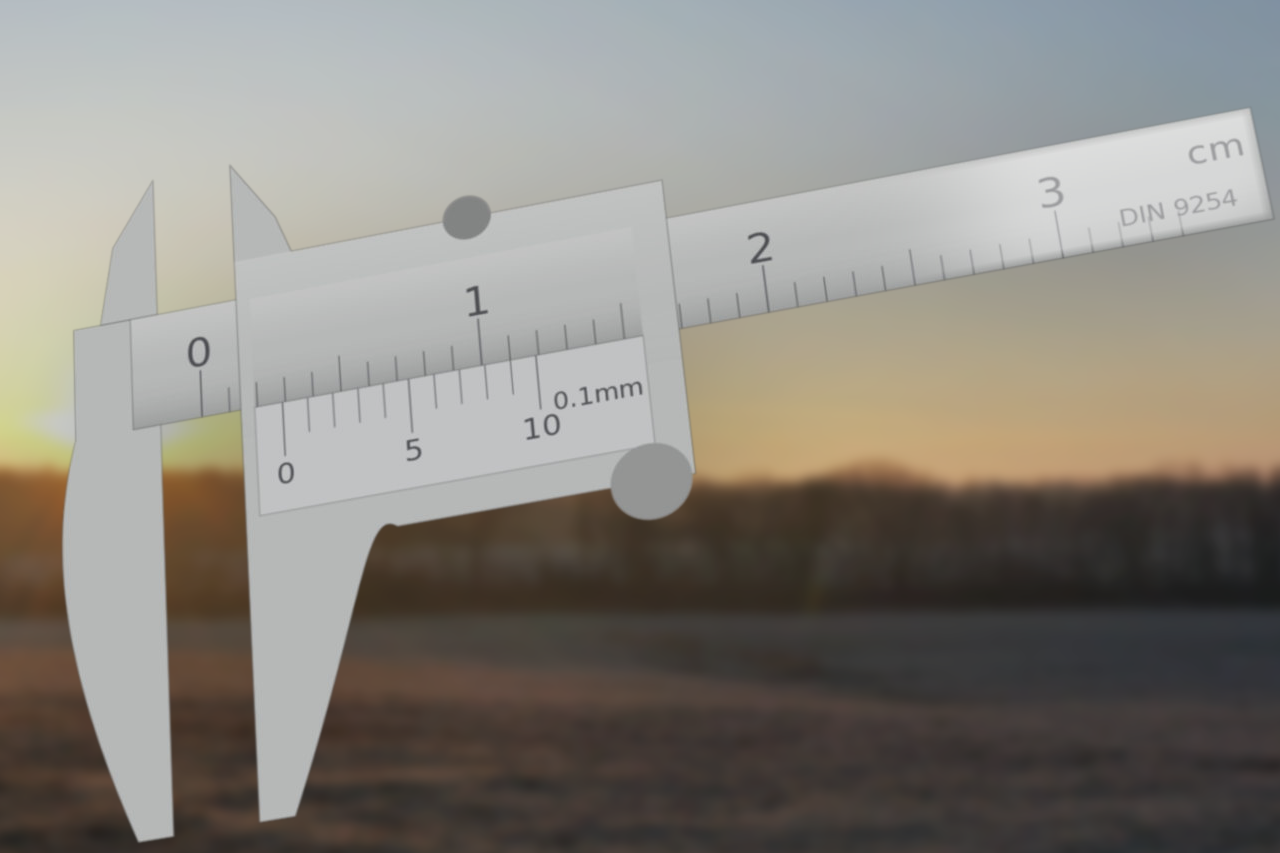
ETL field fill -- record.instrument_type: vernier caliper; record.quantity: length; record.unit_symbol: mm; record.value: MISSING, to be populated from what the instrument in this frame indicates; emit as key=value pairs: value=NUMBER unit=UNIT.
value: value=2.9 unit=mm
